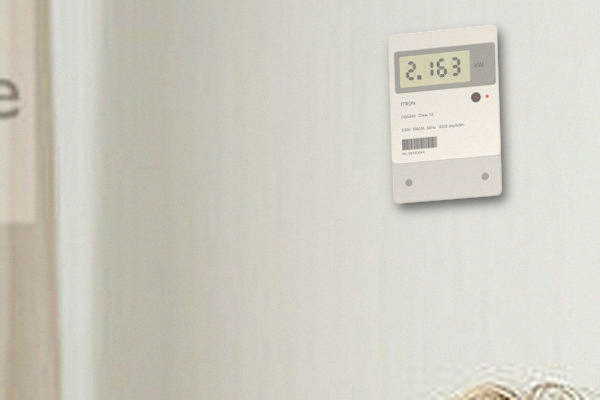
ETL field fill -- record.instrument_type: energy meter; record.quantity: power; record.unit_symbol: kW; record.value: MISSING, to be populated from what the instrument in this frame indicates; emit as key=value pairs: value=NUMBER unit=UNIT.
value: value=2.163 unit=kW
